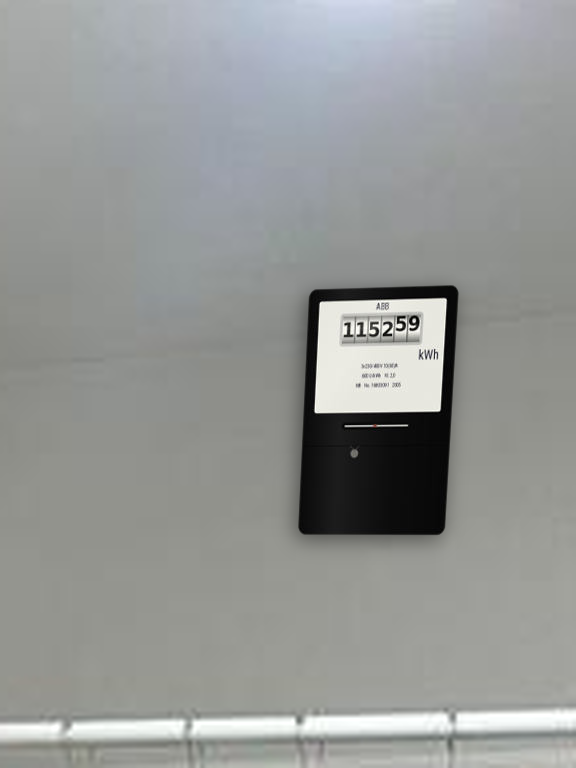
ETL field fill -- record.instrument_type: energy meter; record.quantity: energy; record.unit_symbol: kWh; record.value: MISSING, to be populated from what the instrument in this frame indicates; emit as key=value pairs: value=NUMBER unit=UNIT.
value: value=115259 unit=kWh
